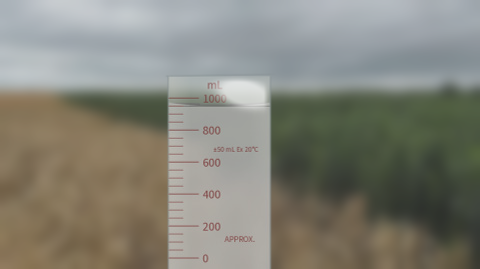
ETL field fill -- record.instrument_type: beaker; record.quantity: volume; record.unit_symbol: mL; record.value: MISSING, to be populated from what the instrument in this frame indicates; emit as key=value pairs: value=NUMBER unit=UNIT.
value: value=950 unit=mL
